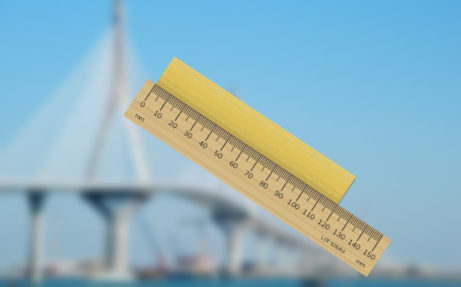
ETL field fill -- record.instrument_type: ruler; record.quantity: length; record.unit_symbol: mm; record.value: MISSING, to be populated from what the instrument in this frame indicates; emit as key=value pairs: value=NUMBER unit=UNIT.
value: value=120 unit=mm
